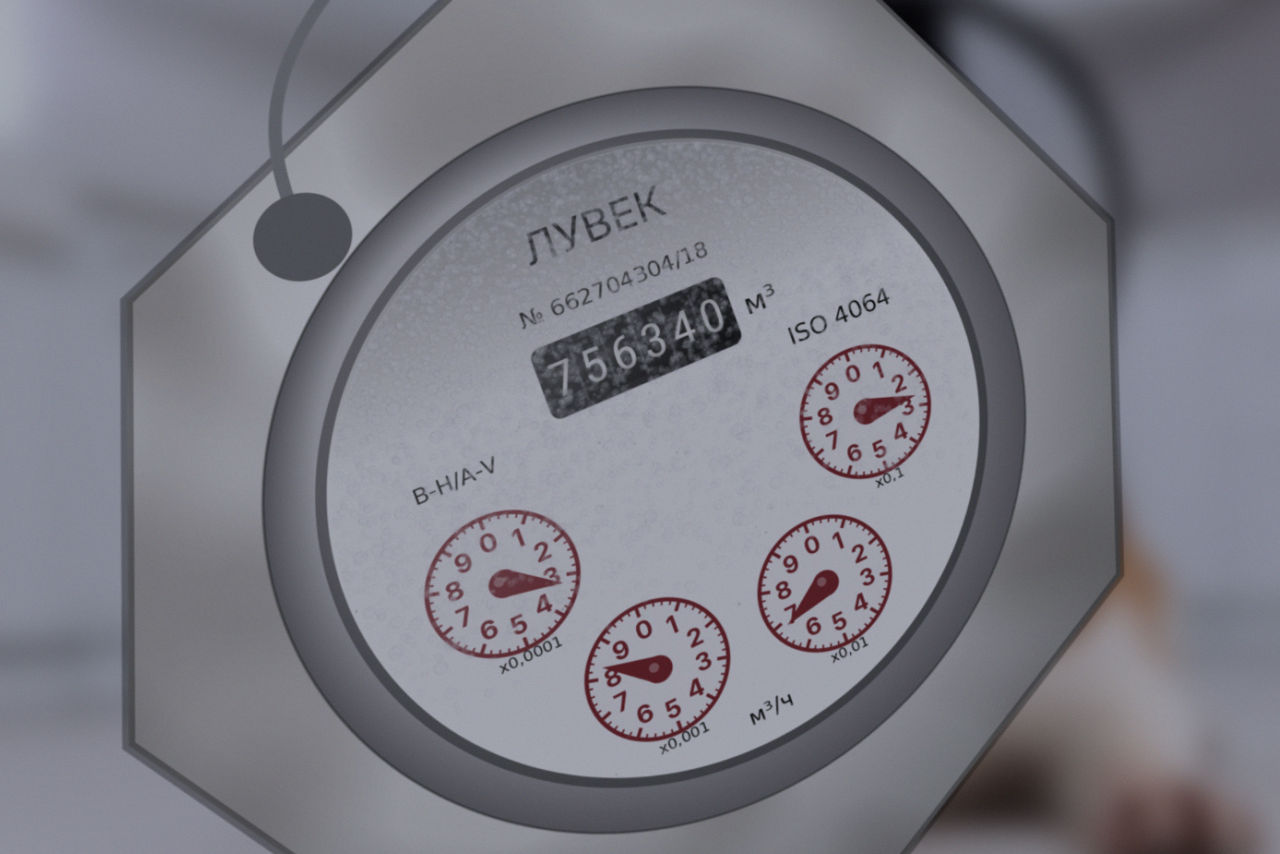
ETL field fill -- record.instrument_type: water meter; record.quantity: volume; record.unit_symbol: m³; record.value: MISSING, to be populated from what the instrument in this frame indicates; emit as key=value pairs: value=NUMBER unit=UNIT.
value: value=756340.2683 unit=m³
